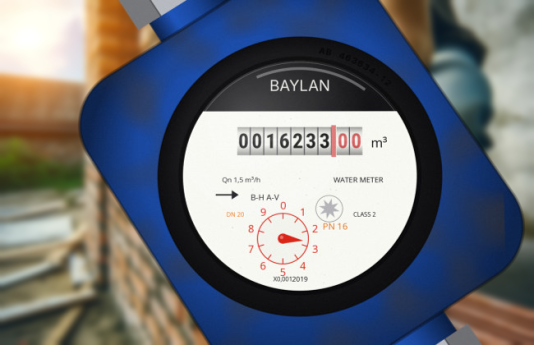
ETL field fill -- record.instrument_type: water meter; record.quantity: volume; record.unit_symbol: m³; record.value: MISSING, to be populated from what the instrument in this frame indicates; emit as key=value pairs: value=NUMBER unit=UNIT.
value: value=16233.002 unit=m³
